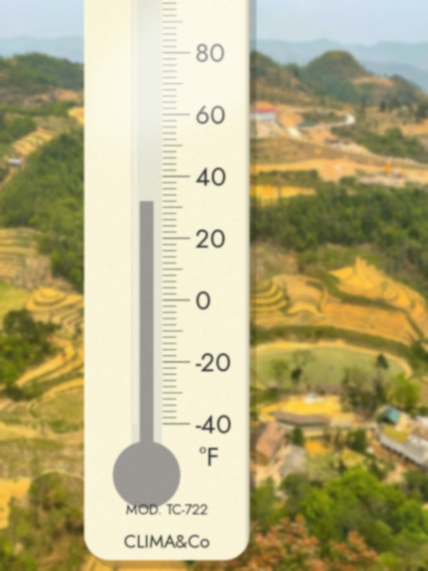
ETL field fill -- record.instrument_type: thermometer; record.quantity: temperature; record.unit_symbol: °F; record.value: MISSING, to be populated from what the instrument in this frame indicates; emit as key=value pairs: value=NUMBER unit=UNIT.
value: value=32 unit=°F
